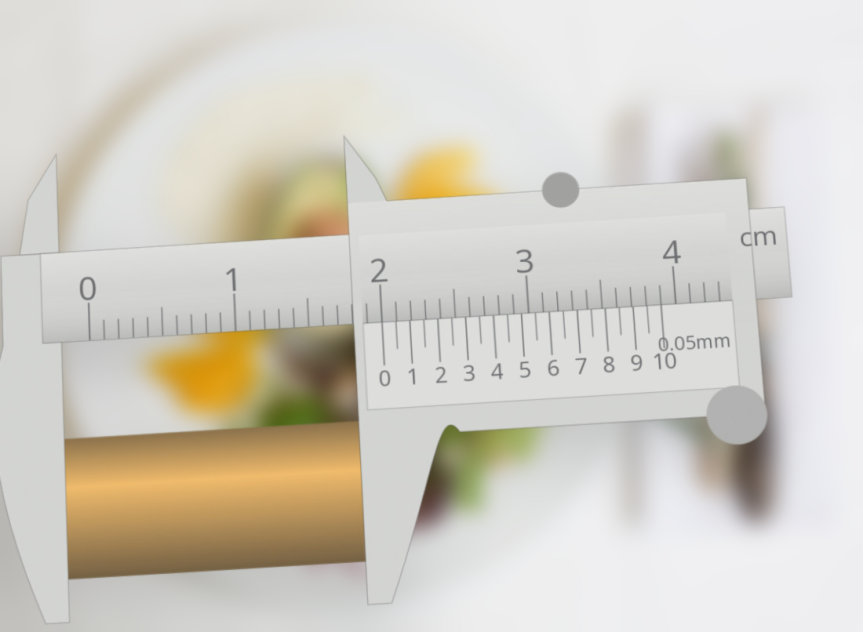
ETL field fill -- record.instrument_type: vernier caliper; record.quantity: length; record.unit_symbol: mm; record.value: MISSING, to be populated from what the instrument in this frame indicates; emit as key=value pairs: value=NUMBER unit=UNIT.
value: value=20.0 unit=mm
